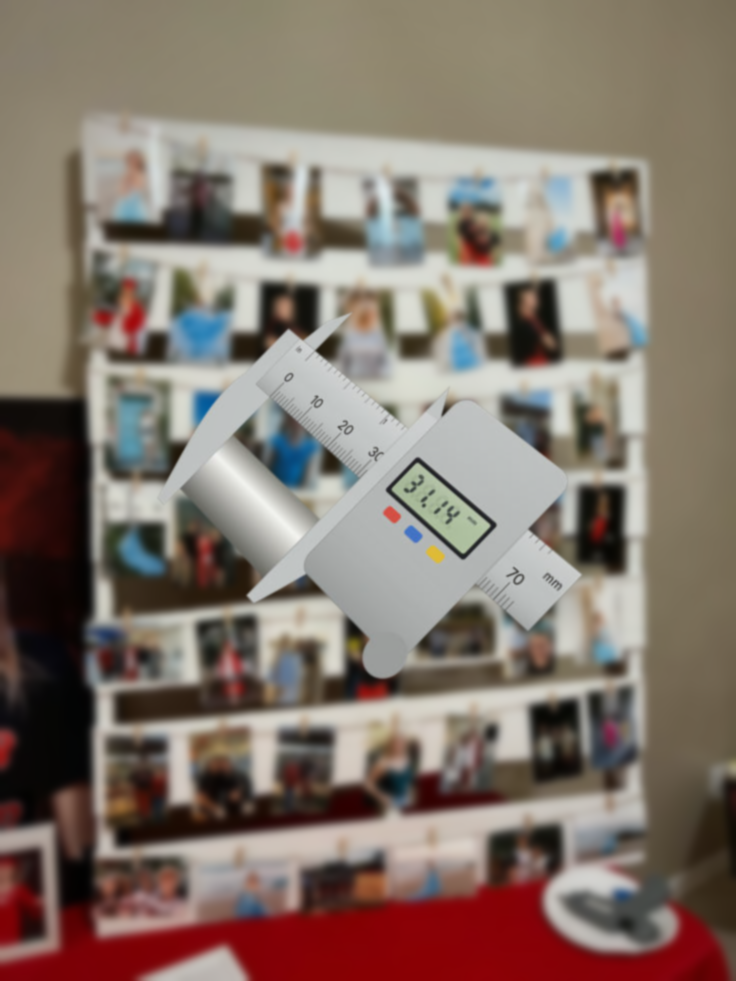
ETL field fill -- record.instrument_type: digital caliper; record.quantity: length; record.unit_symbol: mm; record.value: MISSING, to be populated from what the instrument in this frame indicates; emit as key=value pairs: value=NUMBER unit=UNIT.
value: value=31.14 unit=mm
